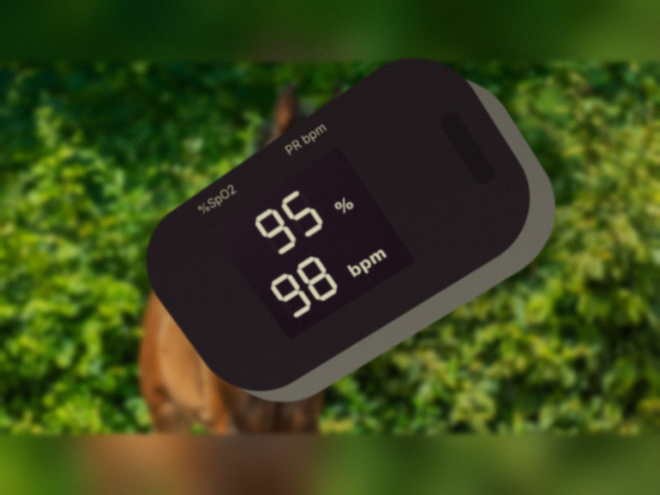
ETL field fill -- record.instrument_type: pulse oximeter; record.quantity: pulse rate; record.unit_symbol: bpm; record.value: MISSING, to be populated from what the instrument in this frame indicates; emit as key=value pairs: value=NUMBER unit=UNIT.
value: value=98 unit=bpm
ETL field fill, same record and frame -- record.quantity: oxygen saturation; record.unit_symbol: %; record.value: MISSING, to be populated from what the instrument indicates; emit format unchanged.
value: value=95 unit=%
